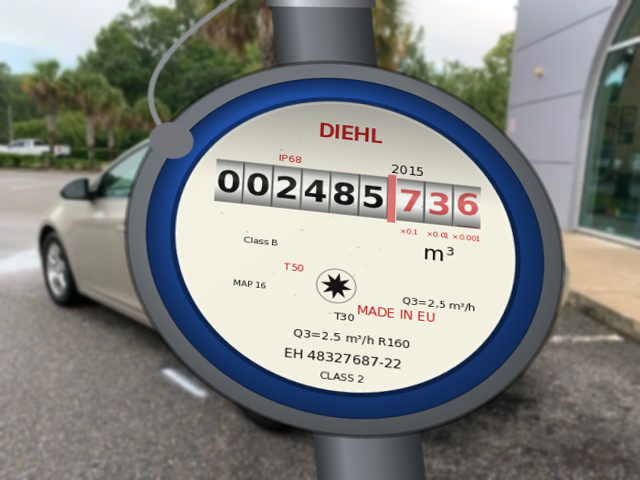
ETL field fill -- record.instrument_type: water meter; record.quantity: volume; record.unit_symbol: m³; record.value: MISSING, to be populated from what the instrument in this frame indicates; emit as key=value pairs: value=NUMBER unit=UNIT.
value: value=2485.736 unit=m³
